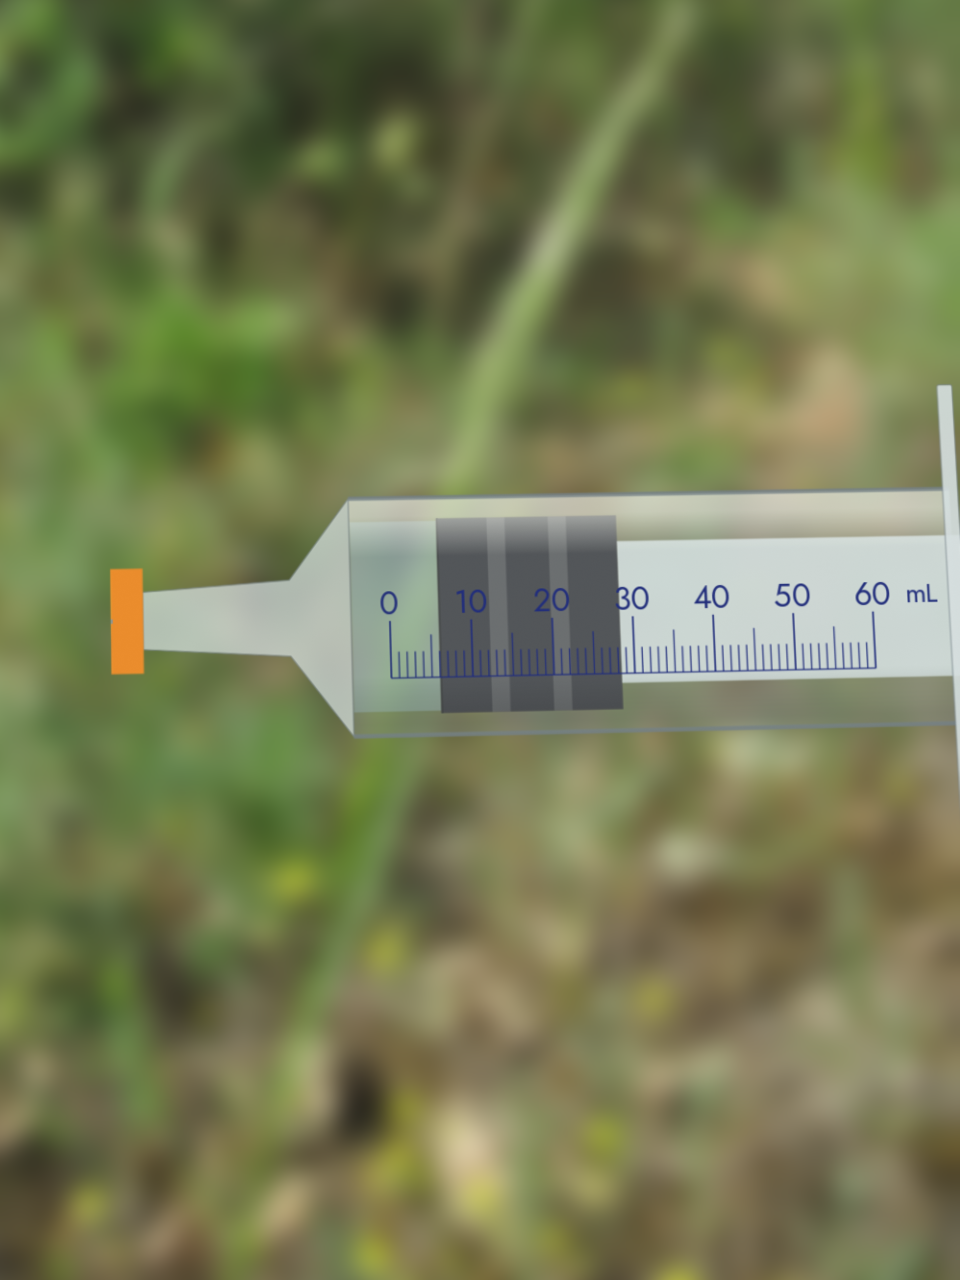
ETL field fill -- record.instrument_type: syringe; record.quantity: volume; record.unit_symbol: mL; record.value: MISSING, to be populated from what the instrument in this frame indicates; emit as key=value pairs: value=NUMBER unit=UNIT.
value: value=6 unit=mL
